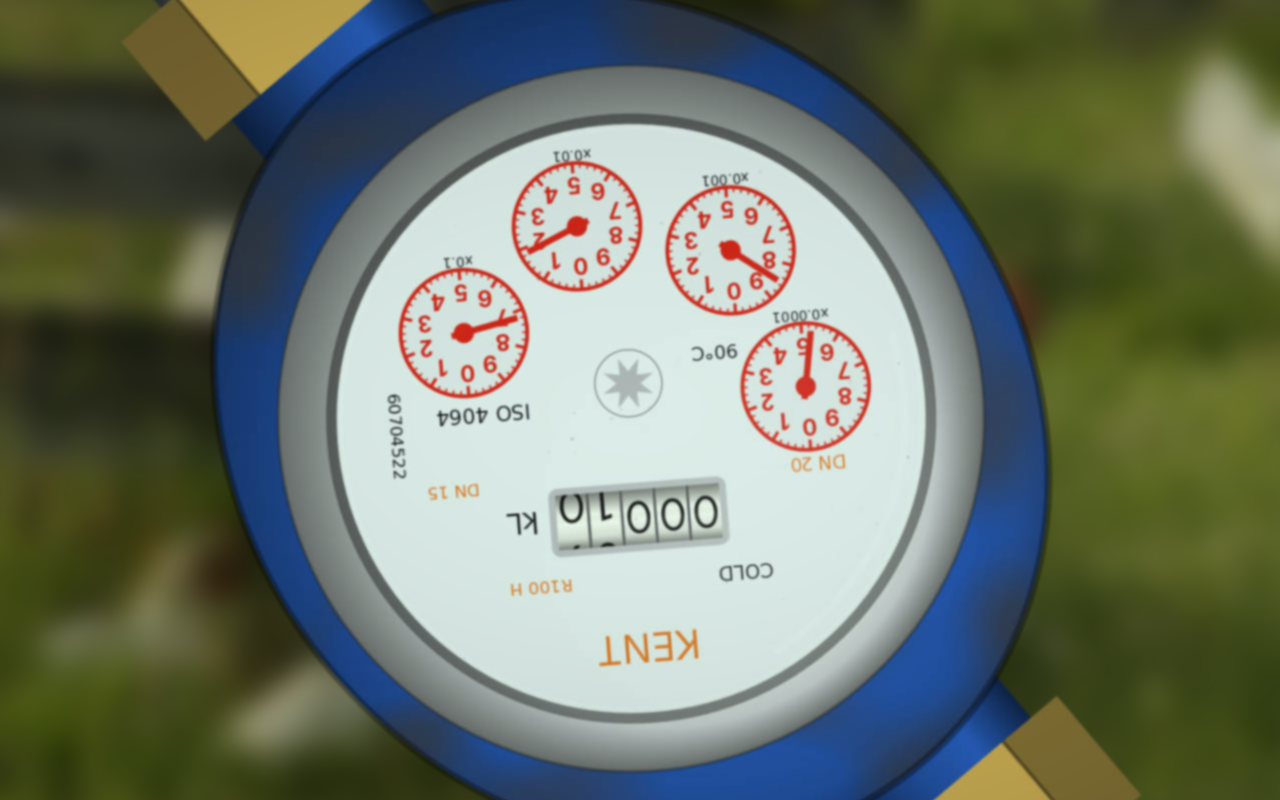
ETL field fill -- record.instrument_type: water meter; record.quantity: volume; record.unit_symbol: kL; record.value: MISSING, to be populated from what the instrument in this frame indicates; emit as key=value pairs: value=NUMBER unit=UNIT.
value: value=9.7185 unit=kL
